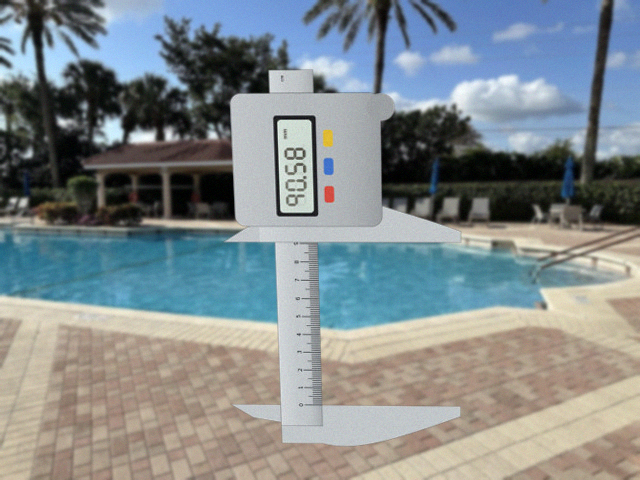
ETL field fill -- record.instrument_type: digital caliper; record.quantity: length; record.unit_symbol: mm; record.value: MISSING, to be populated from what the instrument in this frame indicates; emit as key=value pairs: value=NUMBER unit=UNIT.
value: value=90.58 unit=mm
